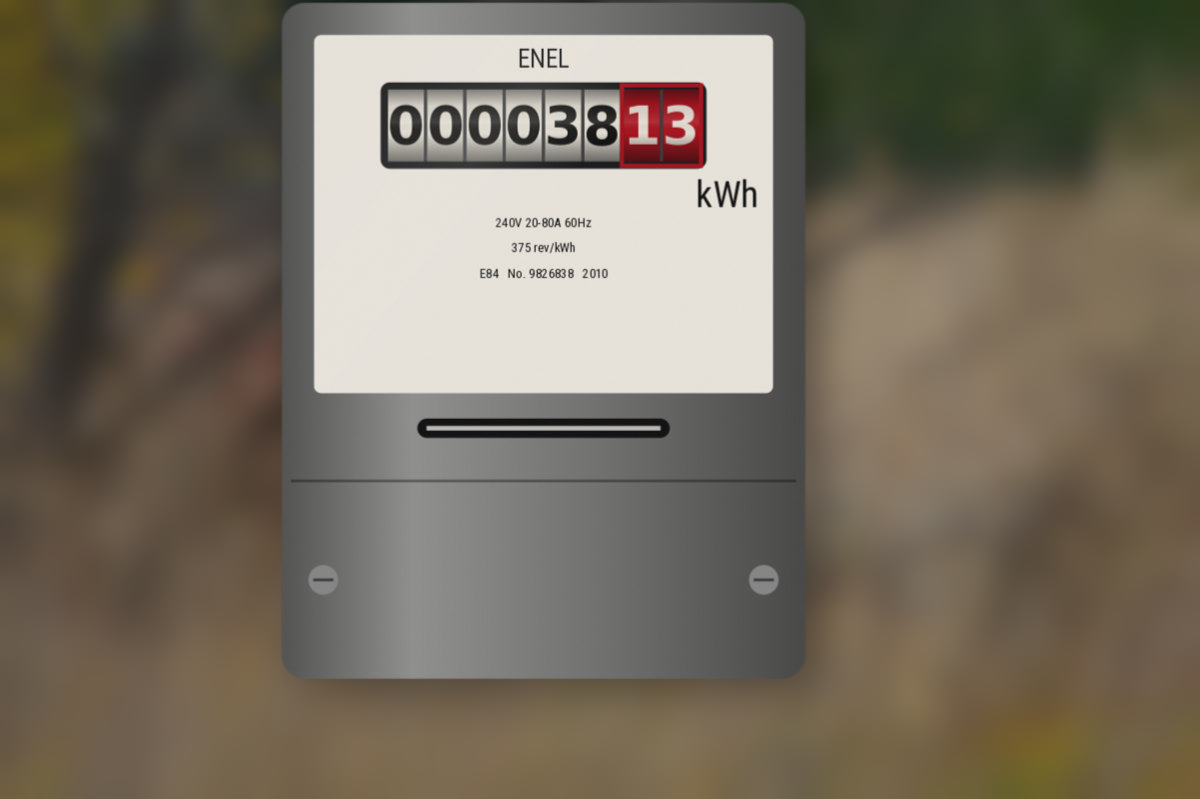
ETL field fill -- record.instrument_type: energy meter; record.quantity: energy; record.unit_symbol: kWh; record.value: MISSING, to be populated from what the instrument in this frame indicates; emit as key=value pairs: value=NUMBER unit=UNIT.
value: value=38.13 unit=kWh
